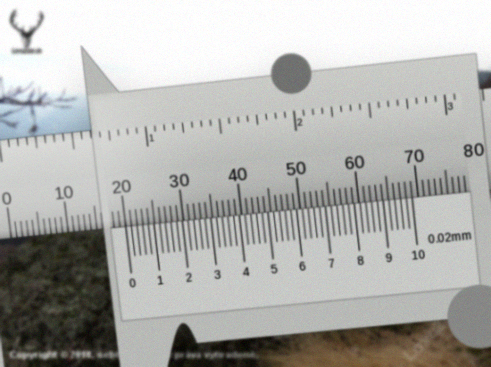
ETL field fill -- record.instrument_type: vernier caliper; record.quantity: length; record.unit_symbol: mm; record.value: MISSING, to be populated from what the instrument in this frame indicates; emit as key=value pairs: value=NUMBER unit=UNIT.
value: value=20.0 unit=mm
